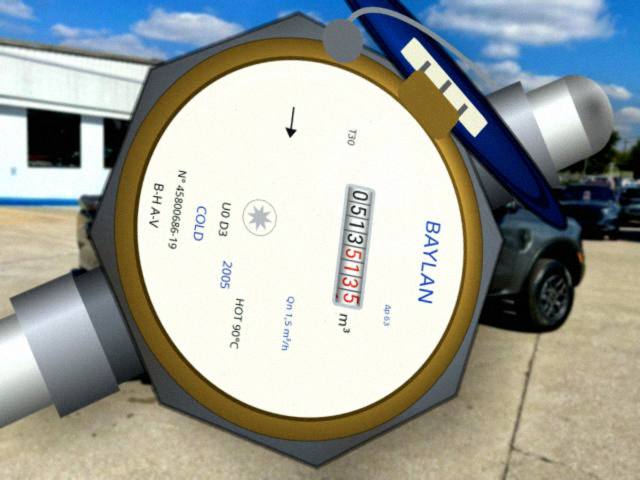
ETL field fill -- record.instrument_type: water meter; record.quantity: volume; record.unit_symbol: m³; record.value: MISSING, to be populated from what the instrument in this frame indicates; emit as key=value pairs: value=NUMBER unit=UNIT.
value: value=513.5135 unit=m³
